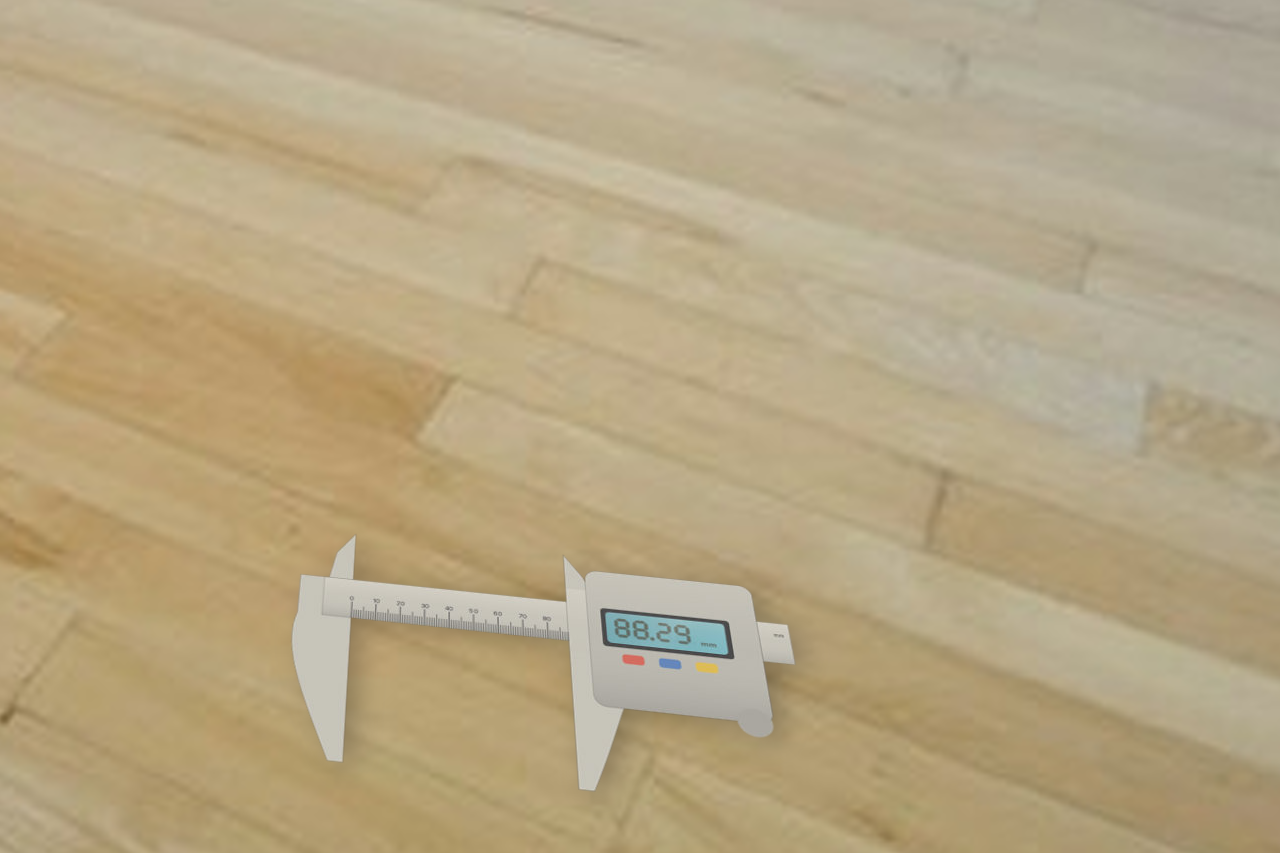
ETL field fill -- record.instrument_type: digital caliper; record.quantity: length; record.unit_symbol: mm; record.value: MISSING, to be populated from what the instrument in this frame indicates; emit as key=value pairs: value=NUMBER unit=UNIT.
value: value=88.29 unit=mm
